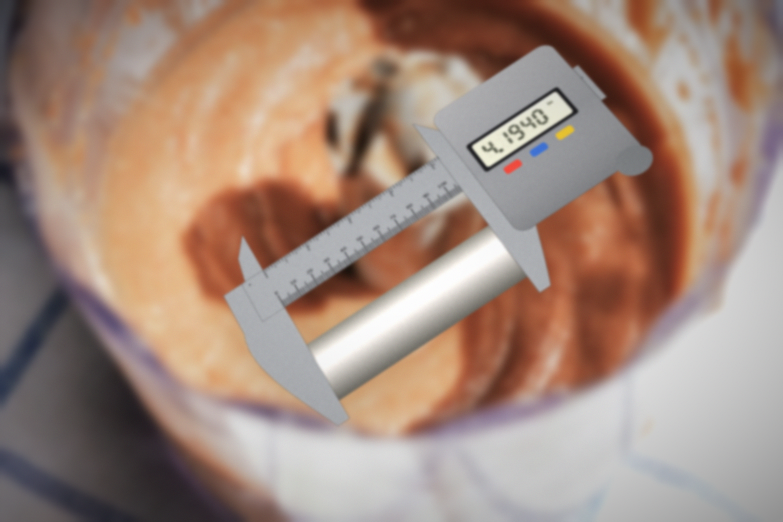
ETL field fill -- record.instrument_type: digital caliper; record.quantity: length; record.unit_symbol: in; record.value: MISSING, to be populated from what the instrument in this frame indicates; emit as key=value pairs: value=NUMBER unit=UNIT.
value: value=4.1940 unit=in
